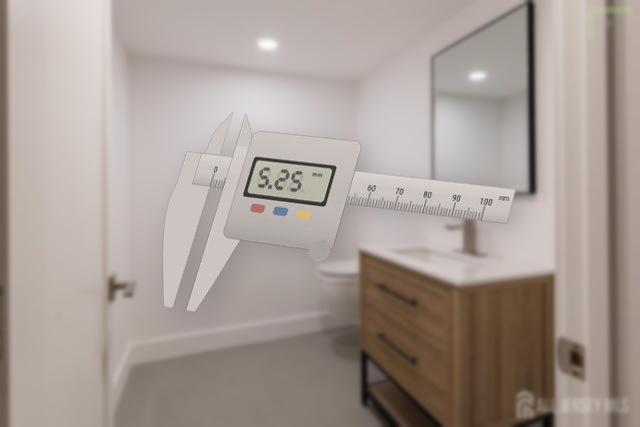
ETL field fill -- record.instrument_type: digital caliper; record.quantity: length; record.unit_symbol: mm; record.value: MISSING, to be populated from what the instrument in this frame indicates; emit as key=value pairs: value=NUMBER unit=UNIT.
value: value=5.25 unit=mm
